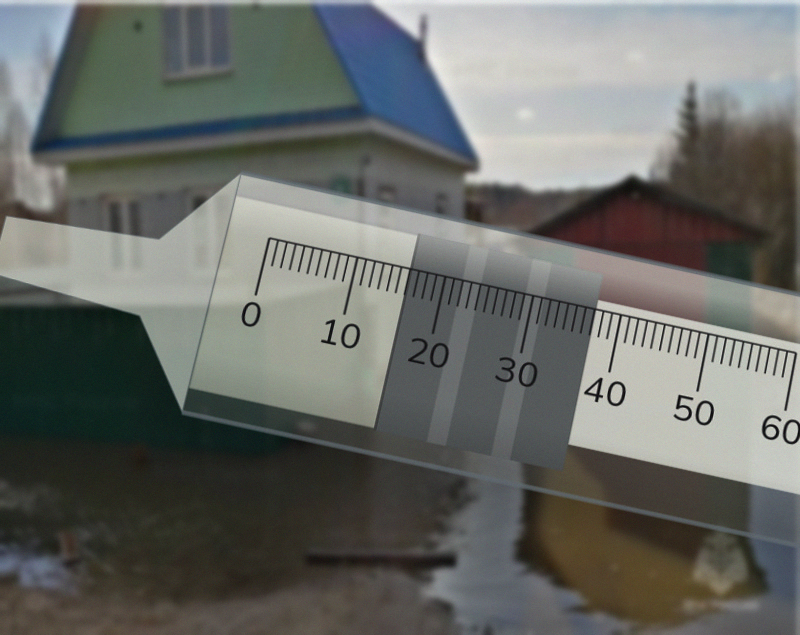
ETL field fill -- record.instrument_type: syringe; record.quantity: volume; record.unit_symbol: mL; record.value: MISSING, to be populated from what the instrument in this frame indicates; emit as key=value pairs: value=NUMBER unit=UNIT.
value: value=16 unit=mL
